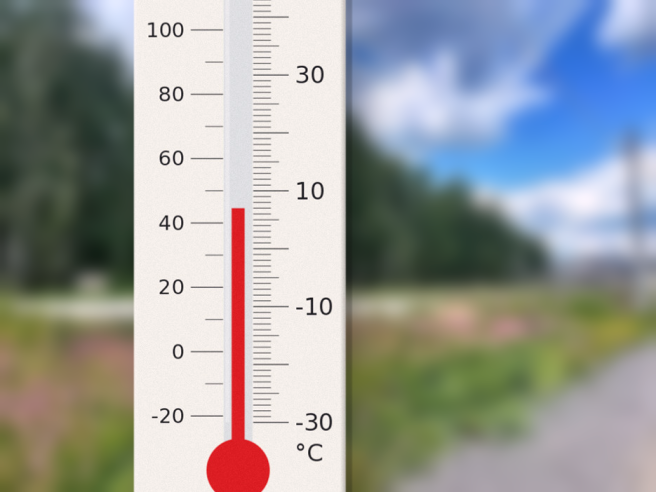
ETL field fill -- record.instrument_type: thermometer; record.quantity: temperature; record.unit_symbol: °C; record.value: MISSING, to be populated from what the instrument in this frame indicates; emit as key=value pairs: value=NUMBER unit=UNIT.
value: value=7 unit=°C
